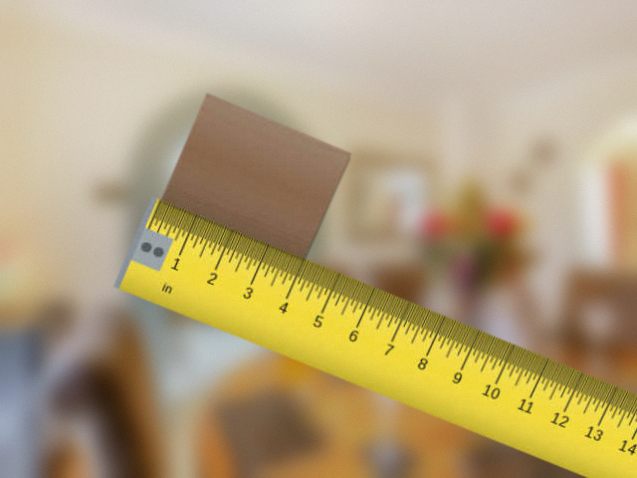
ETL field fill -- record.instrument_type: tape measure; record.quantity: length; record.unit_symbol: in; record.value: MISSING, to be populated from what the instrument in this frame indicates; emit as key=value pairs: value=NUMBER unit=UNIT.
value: value=4 unit=in
